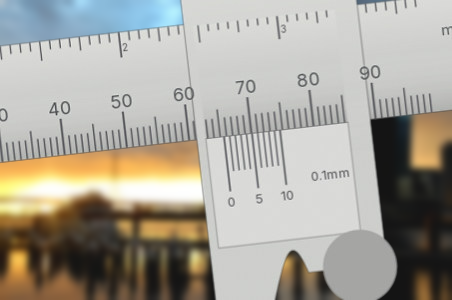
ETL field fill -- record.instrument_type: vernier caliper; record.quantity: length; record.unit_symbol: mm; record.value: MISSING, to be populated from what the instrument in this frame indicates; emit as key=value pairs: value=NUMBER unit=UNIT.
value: value=65.6 unit=mm
